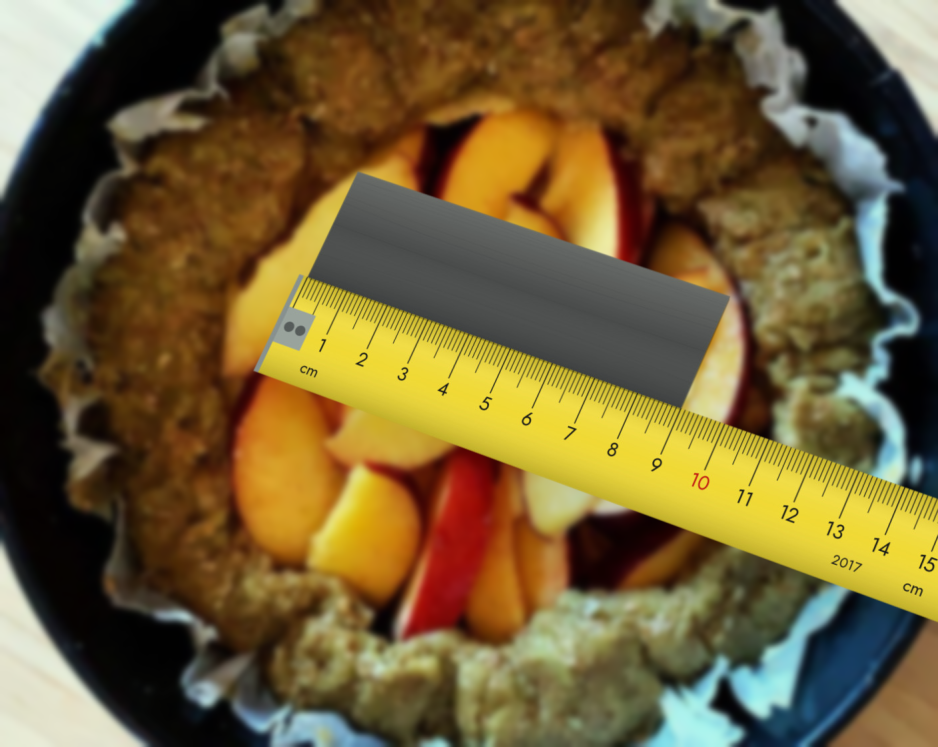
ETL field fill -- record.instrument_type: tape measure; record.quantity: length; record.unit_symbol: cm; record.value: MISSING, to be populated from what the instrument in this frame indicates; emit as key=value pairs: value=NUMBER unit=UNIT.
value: value=9 unit=cm
